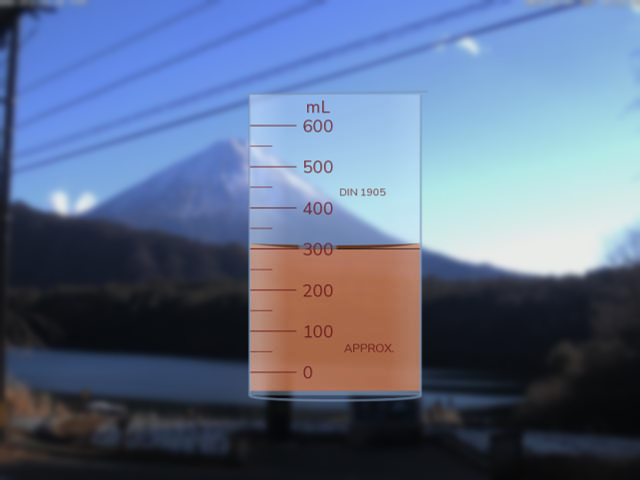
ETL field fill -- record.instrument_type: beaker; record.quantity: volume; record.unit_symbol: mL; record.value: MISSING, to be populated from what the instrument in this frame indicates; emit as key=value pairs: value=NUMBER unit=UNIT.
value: value=300 unit=mL
